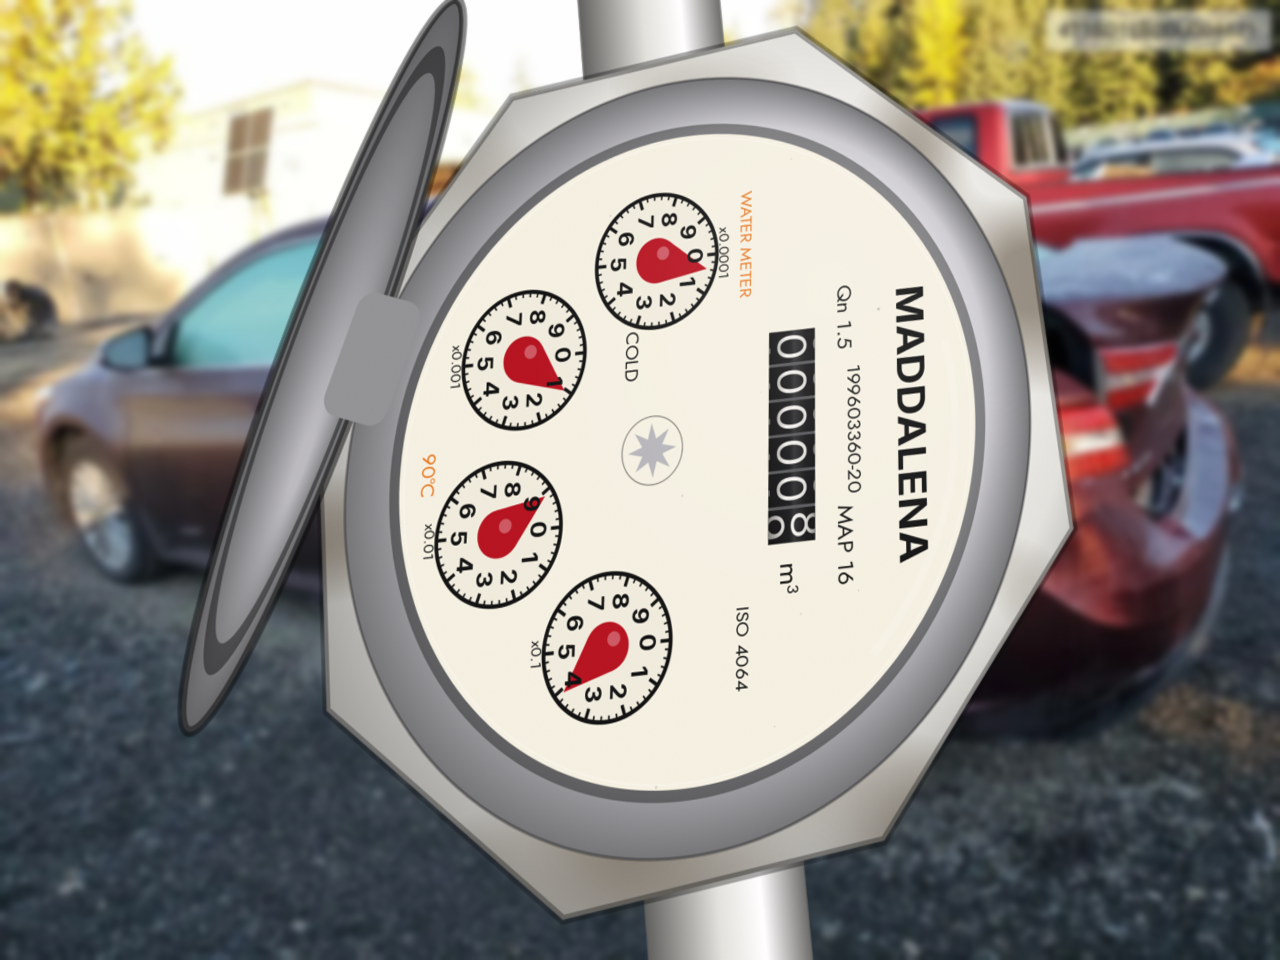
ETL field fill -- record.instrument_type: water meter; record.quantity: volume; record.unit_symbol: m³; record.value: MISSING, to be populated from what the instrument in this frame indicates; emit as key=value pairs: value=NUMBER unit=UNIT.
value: value=8.3910 unit=m³
